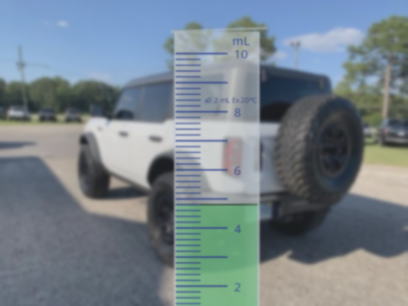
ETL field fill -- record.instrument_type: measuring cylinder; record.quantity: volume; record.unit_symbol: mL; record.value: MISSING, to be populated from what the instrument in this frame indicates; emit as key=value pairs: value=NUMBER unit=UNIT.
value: value=4.8 unit=mL
